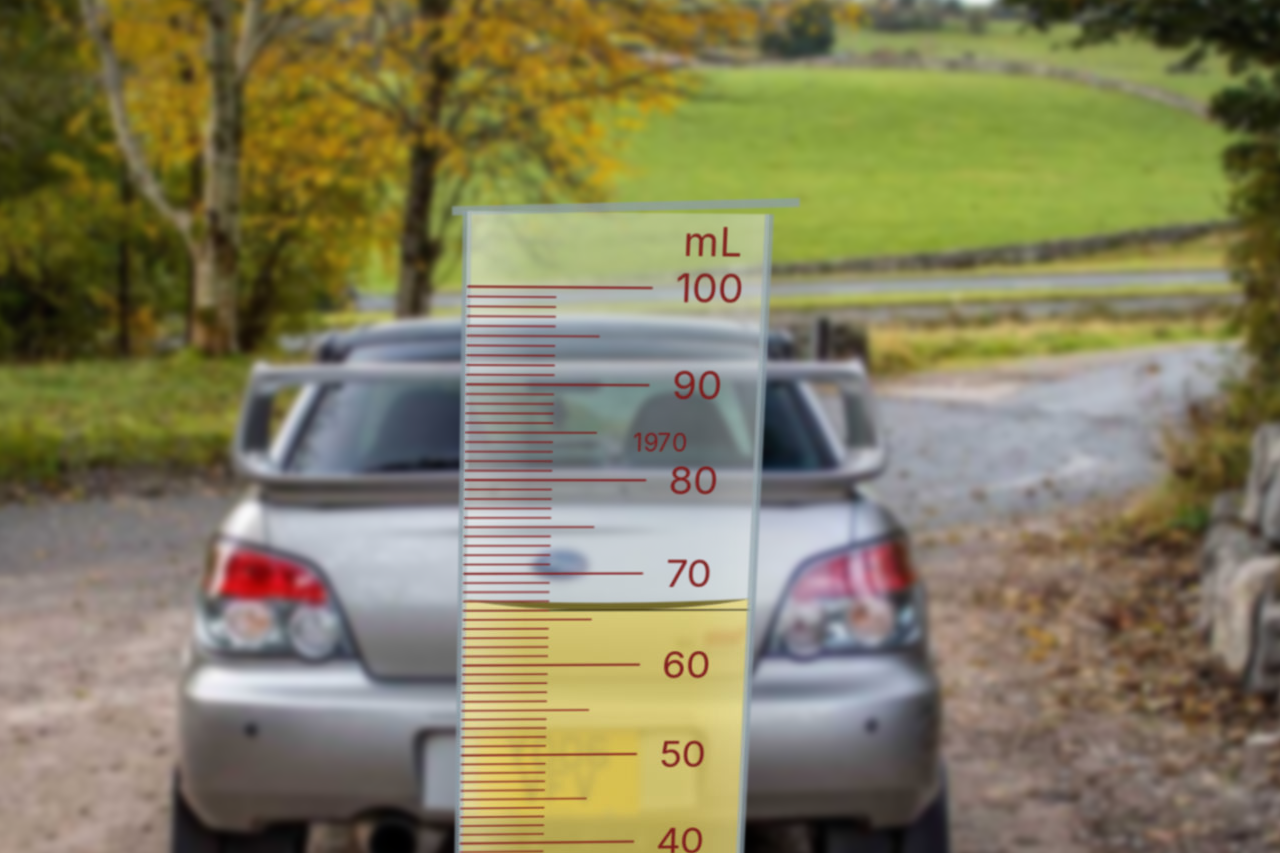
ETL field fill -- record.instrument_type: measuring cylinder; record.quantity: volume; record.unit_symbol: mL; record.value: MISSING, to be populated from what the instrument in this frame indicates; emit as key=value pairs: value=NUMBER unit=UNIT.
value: value=66 unit=mL
